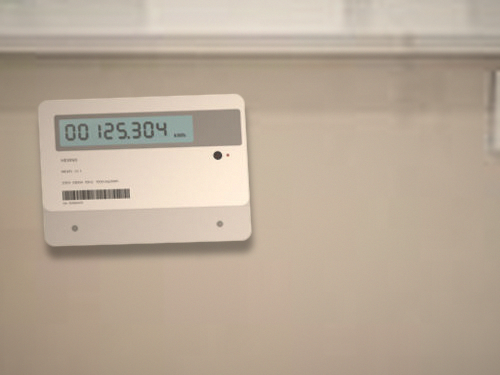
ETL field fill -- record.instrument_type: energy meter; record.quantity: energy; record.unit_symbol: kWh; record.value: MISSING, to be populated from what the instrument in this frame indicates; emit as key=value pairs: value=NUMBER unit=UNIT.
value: value=125.304 unit=kWh
